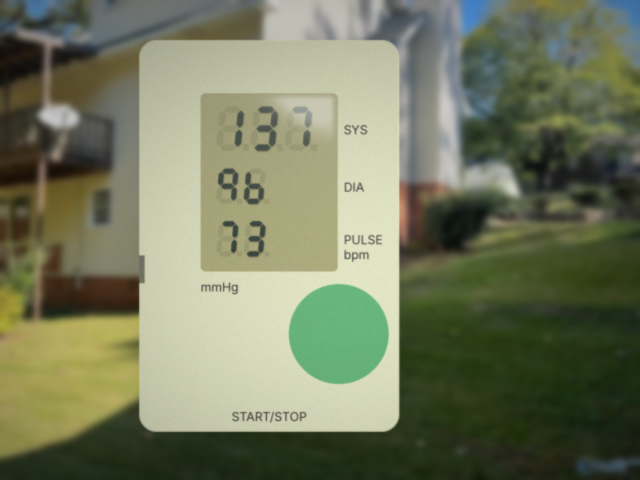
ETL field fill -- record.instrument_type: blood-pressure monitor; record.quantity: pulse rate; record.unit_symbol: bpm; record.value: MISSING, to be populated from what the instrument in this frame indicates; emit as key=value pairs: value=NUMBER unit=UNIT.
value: value=73 unit=bpm
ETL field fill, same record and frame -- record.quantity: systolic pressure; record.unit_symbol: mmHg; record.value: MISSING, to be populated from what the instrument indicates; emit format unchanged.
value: value=137 unit=mmHg
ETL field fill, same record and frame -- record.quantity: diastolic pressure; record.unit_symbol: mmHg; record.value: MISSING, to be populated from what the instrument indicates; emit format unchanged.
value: value=96 unit=mmHg
